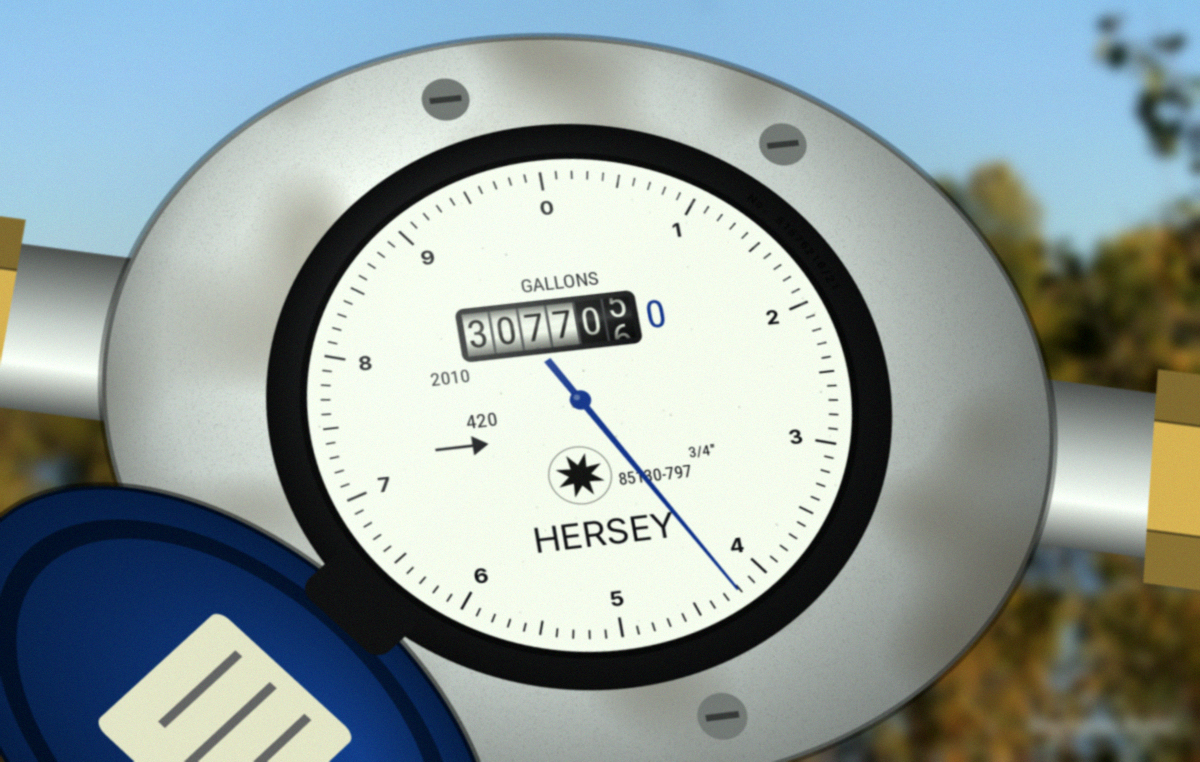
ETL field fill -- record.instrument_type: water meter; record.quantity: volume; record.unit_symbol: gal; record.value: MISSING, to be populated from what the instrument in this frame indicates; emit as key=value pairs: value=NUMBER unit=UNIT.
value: value=3077054.2 unit=gal
